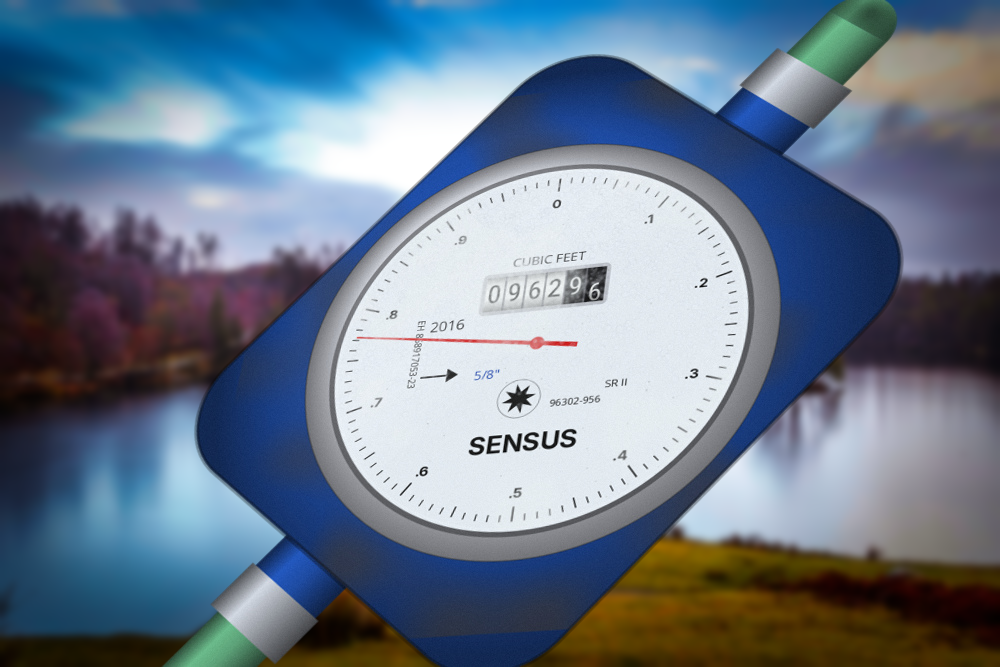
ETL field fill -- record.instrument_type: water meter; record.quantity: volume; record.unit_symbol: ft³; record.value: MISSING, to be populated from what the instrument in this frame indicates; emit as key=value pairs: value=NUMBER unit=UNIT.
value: value=96295.77 unit=ft³
